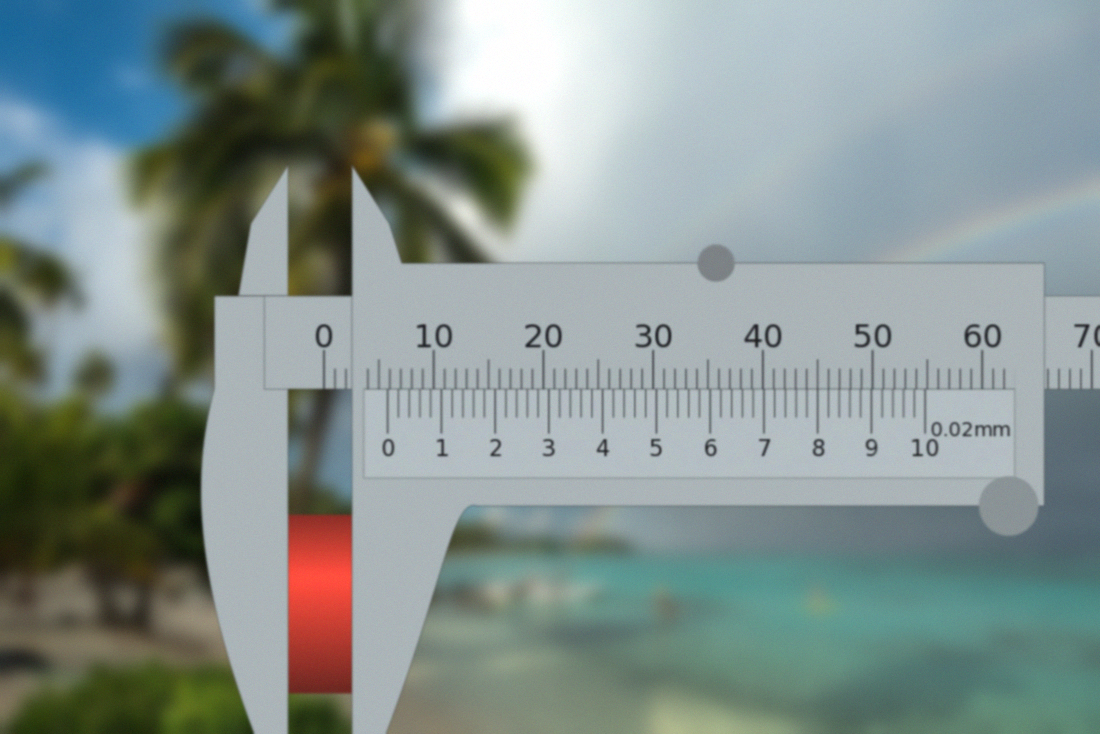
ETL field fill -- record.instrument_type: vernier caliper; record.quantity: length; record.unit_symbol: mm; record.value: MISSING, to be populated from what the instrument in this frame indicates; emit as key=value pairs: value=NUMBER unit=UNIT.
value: value=5.8 unit=mm
